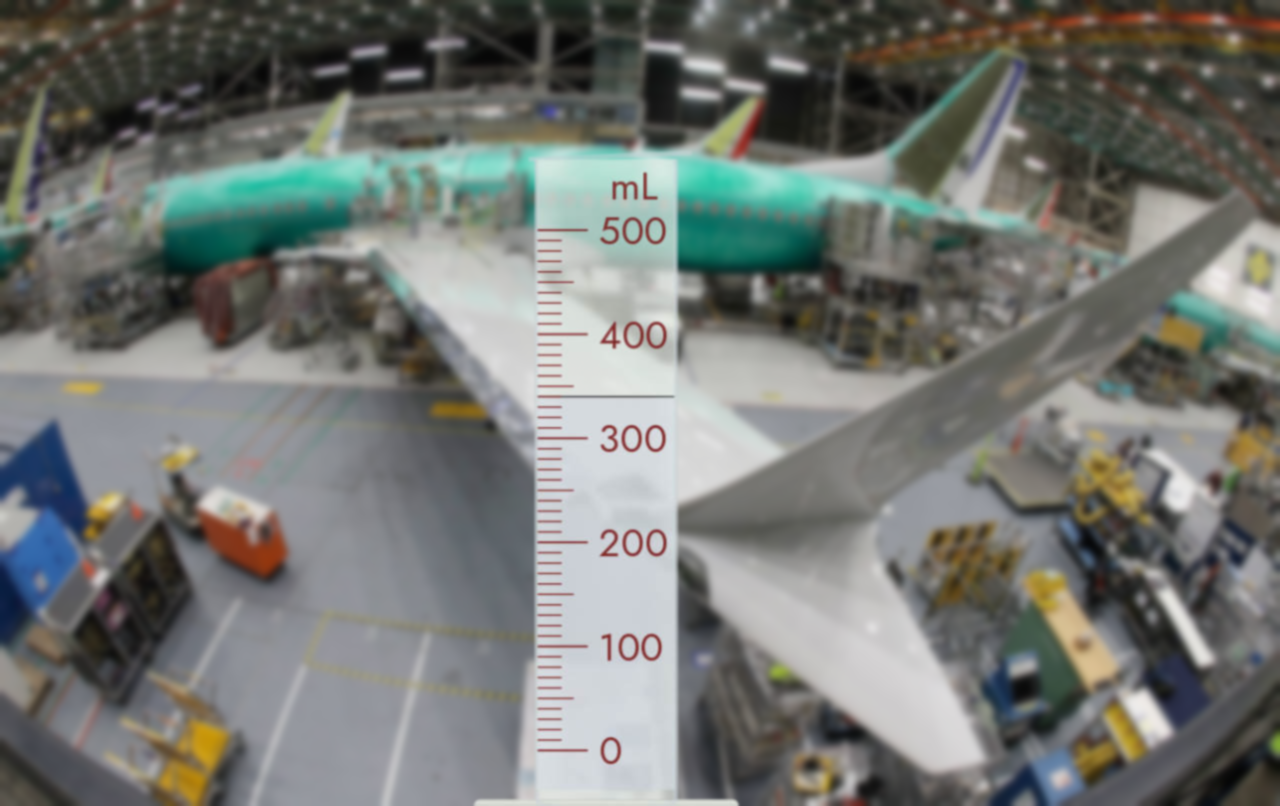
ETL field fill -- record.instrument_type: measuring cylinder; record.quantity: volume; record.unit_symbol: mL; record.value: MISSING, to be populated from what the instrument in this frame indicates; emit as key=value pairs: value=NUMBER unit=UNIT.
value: value=340 unit=mL
